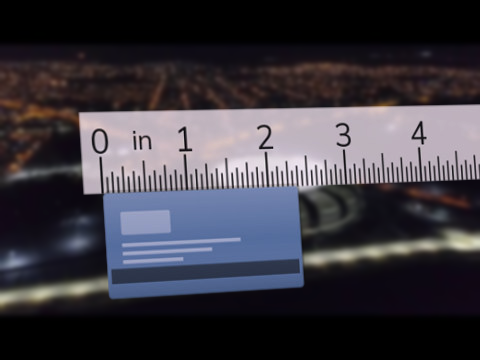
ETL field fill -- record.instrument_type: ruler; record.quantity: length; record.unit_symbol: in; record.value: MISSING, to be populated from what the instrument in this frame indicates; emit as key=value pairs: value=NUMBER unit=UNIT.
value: value=2.375 unit=in
